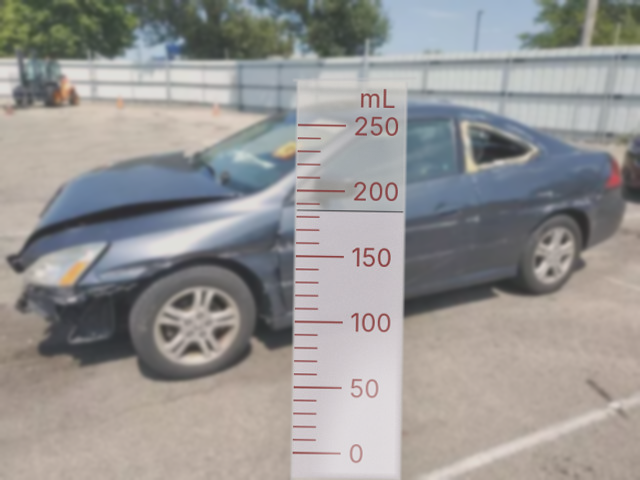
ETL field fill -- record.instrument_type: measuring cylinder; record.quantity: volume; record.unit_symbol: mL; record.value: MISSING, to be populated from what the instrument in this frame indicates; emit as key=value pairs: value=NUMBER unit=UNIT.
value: value=185 unit=mL
